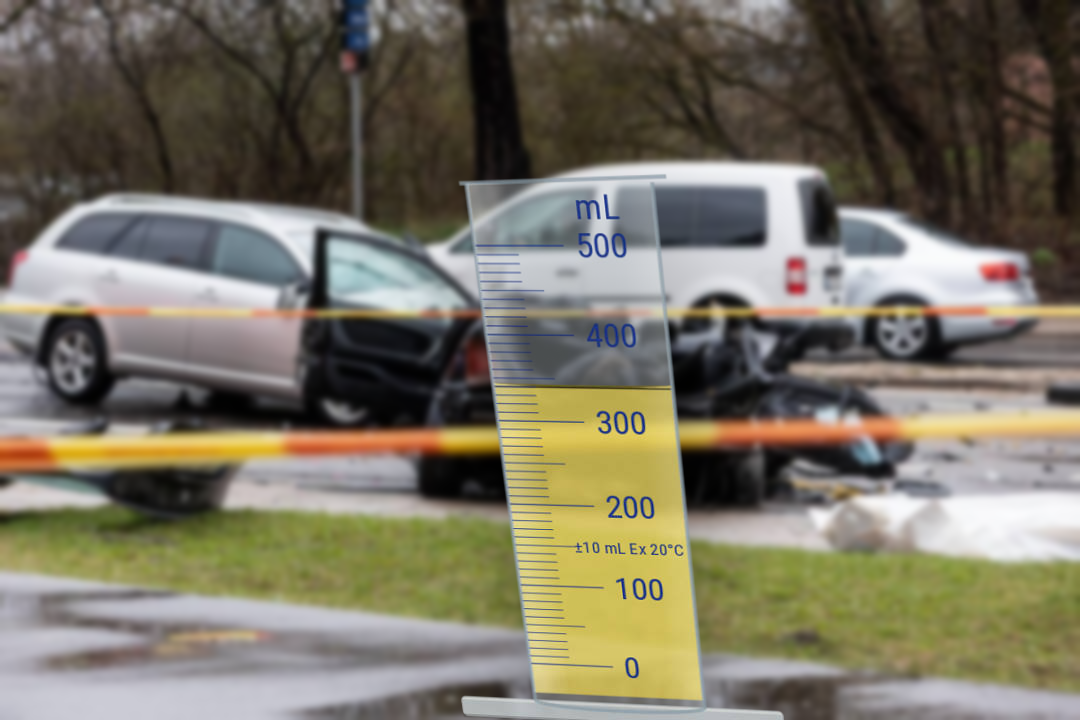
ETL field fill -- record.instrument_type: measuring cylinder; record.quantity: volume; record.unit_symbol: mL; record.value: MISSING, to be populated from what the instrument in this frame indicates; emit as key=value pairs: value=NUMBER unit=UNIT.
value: value=340 unit=mL
